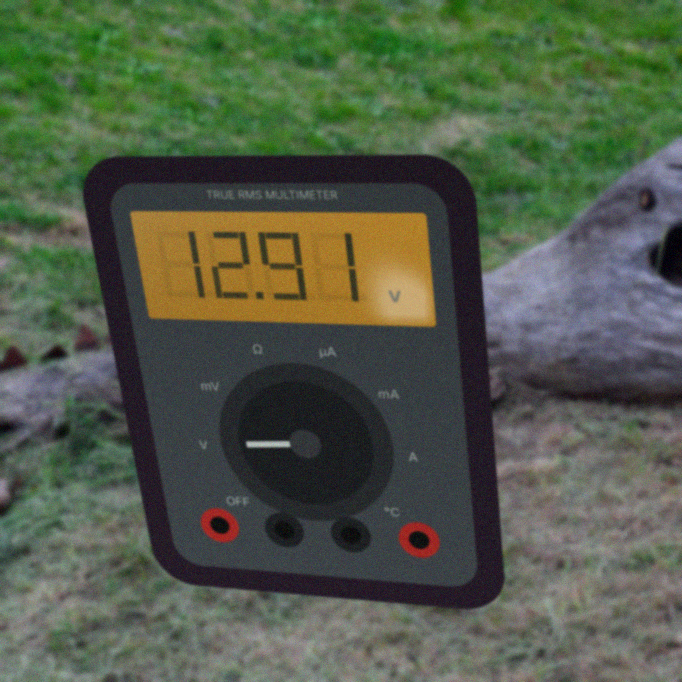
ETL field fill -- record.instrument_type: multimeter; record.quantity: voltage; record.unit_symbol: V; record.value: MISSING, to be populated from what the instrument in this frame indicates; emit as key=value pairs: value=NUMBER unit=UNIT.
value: value=12.91 unit=V
